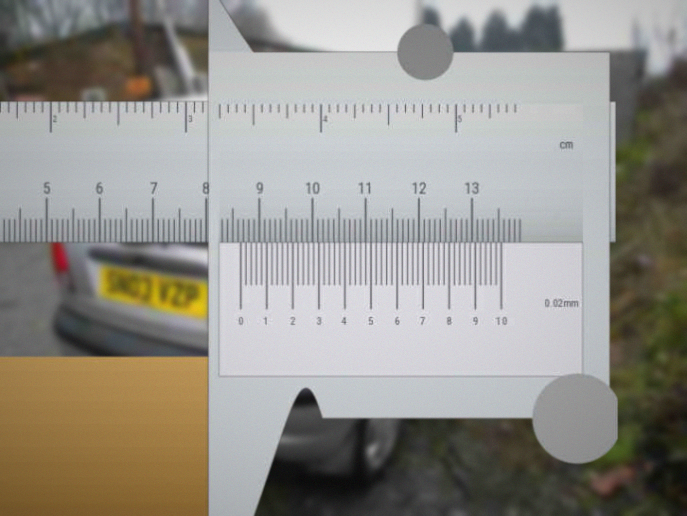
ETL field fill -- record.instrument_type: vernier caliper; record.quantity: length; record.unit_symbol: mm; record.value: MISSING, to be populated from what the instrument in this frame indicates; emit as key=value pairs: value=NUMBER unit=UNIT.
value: value=86.5 unit=mm
